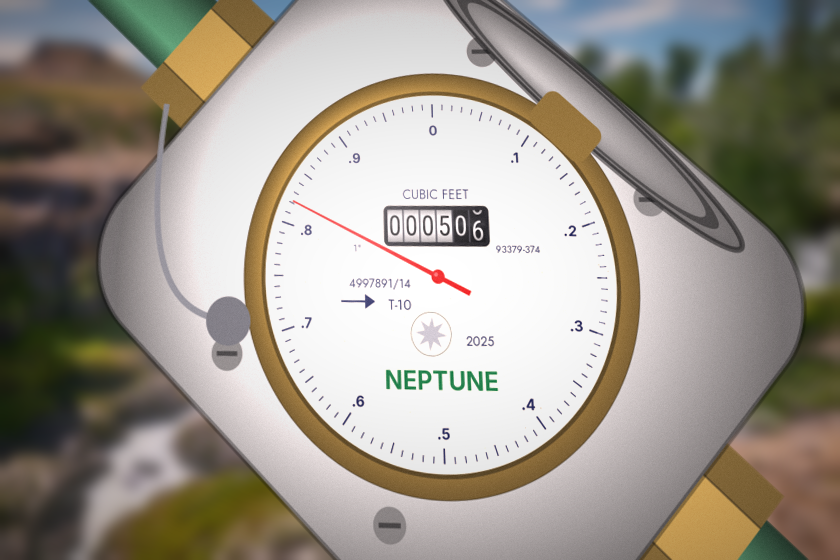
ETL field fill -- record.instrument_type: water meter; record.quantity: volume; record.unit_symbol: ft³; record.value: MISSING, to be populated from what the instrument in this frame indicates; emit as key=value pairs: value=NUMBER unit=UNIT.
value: value=505.82 unit=ft³
